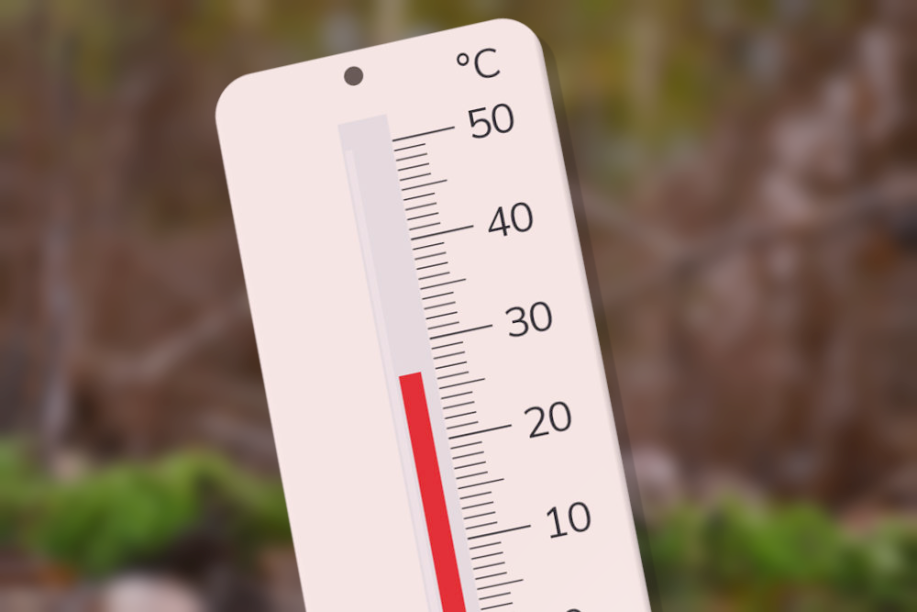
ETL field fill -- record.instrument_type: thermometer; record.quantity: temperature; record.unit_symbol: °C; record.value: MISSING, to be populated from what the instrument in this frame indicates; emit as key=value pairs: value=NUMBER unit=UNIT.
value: value=27 unit=°C
